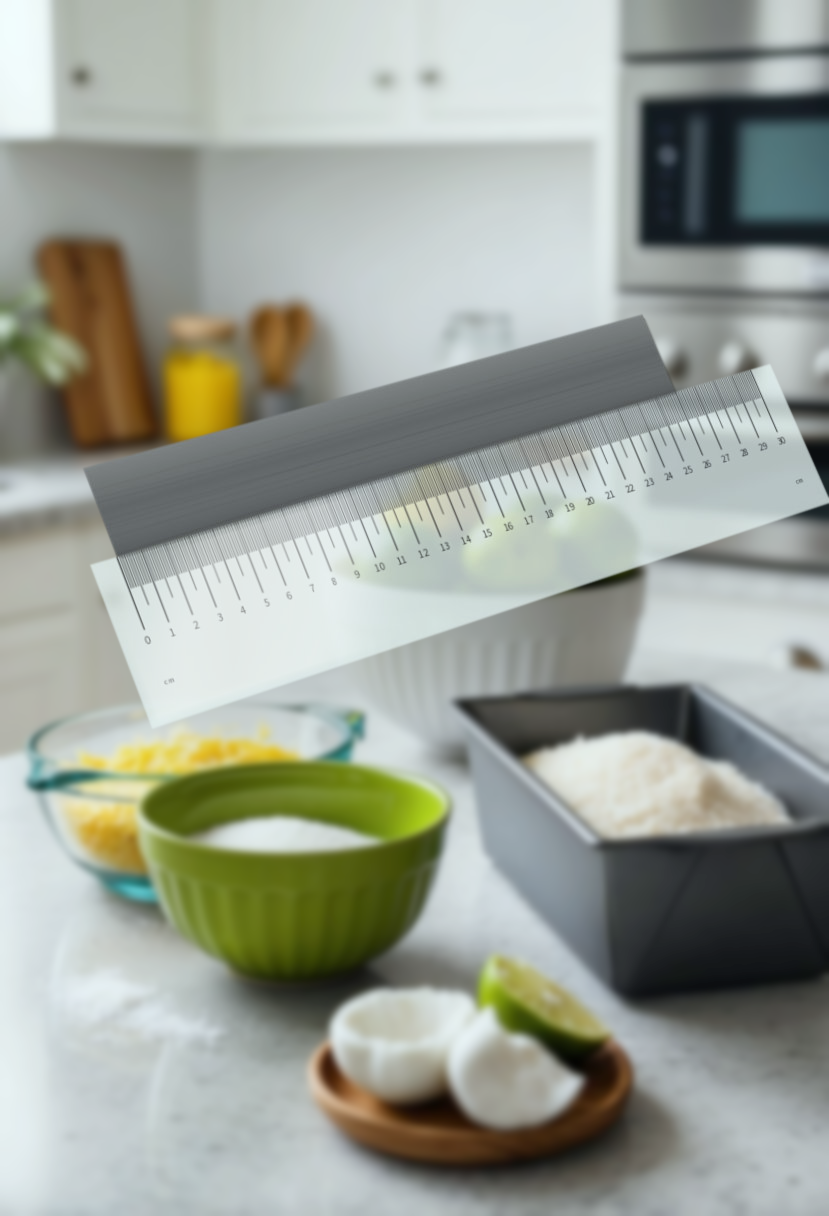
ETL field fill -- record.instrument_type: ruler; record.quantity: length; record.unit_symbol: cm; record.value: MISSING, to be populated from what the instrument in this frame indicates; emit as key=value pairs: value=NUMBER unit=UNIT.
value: value=26 unit=cm
